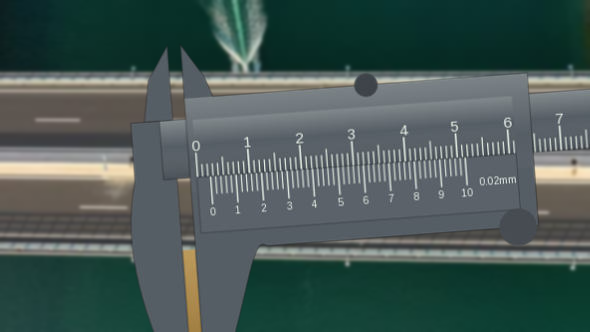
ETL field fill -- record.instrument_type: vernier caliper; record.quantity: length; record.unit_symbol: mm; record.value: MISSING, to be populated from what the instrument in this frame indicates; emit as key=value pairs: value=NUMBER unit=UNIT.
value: value=2.5 unit=mm
